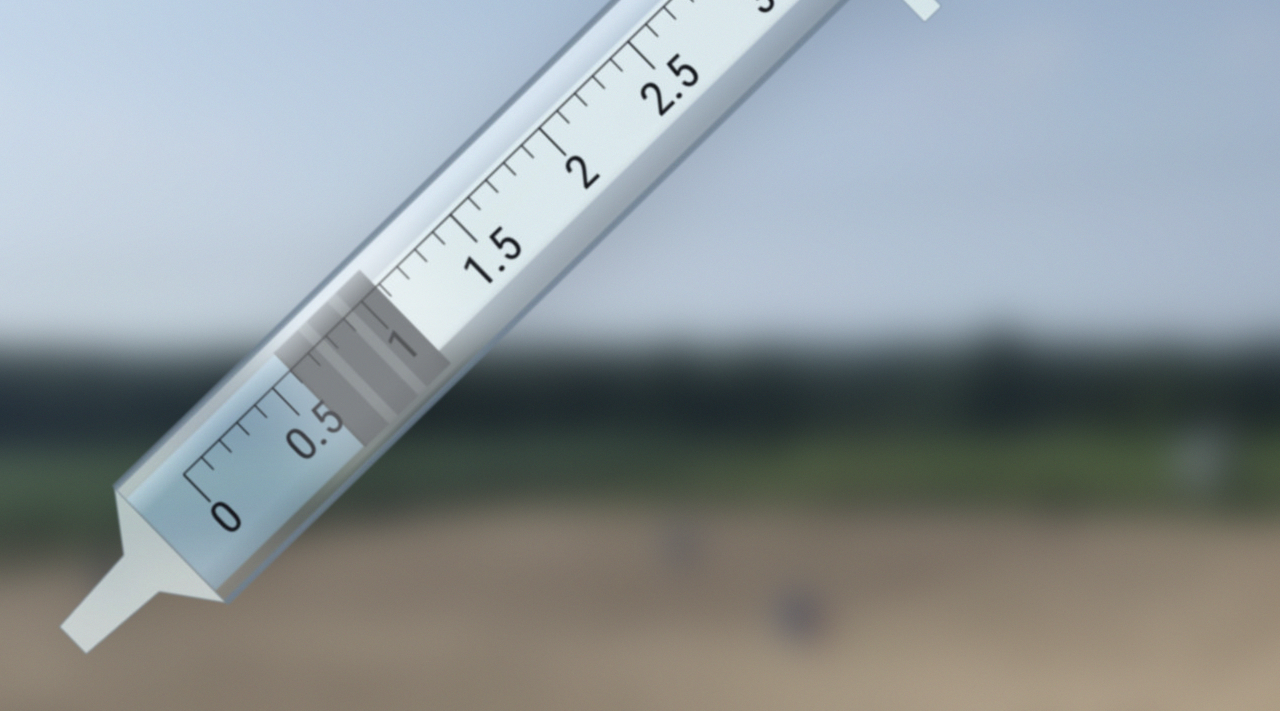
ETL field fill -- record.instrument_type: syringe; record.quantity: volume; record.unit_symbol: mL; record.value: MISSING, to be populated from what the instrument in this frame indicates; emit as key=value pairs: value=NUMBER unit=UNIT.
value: value=0.6 unit=mL
